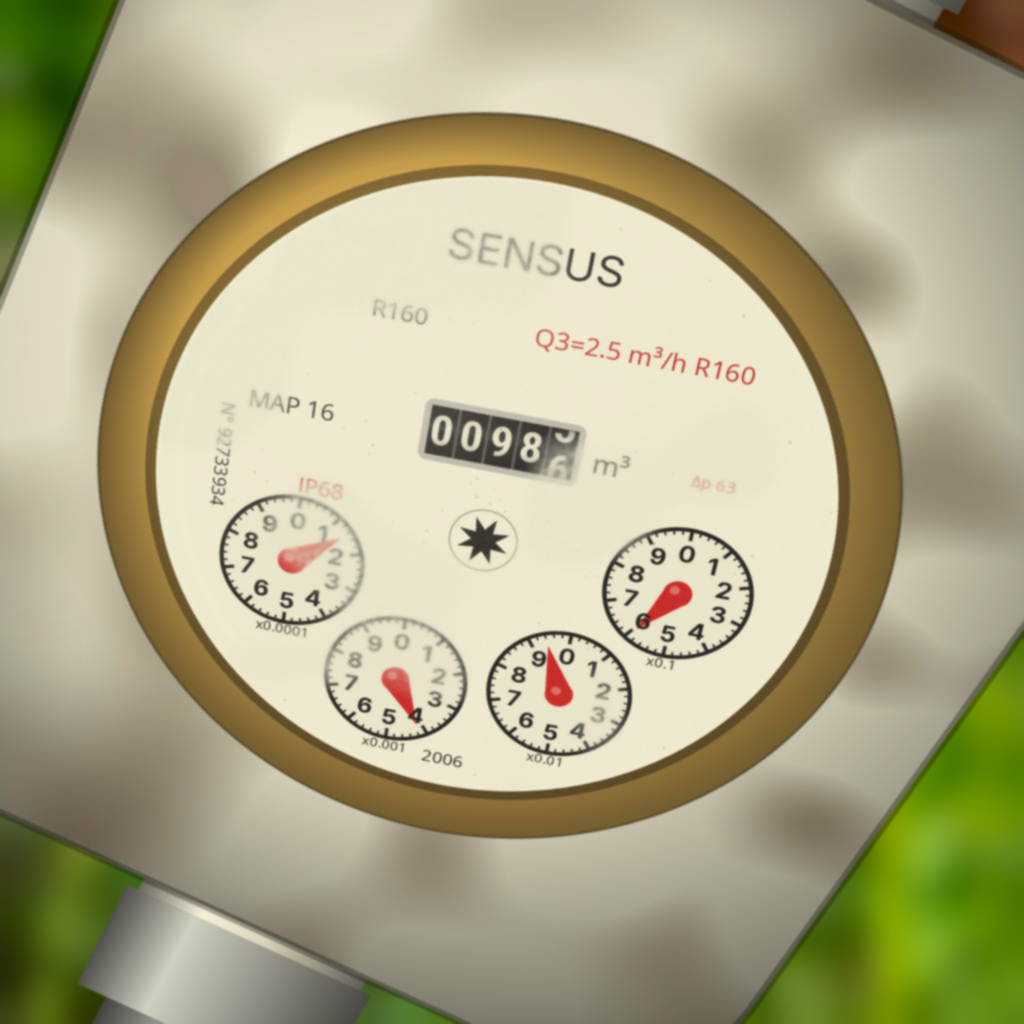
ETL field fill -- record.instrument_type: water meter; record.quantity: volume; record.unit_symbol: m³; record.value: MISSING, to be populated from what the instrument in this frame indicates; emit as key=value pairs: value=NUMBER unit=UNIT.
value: value=985.5941 unit=m³
